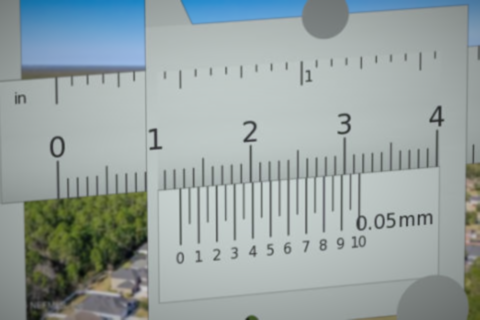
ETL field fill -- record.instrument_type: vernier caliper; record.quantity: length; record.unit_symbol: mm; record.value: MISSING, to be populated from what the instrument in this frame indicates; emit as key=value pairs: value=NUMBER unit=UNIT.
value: value=12.6 unit=mm
